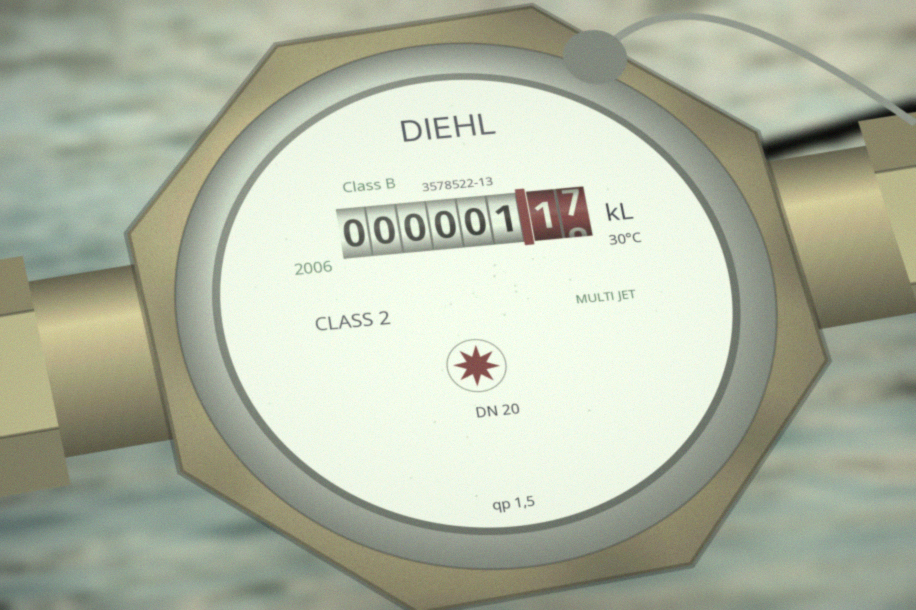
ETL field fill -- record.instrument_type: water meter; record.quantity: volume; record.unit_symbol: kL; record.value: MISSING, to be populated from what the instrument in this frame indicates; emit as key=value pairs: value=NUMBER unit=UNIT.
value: value=1.17 unit=kL
